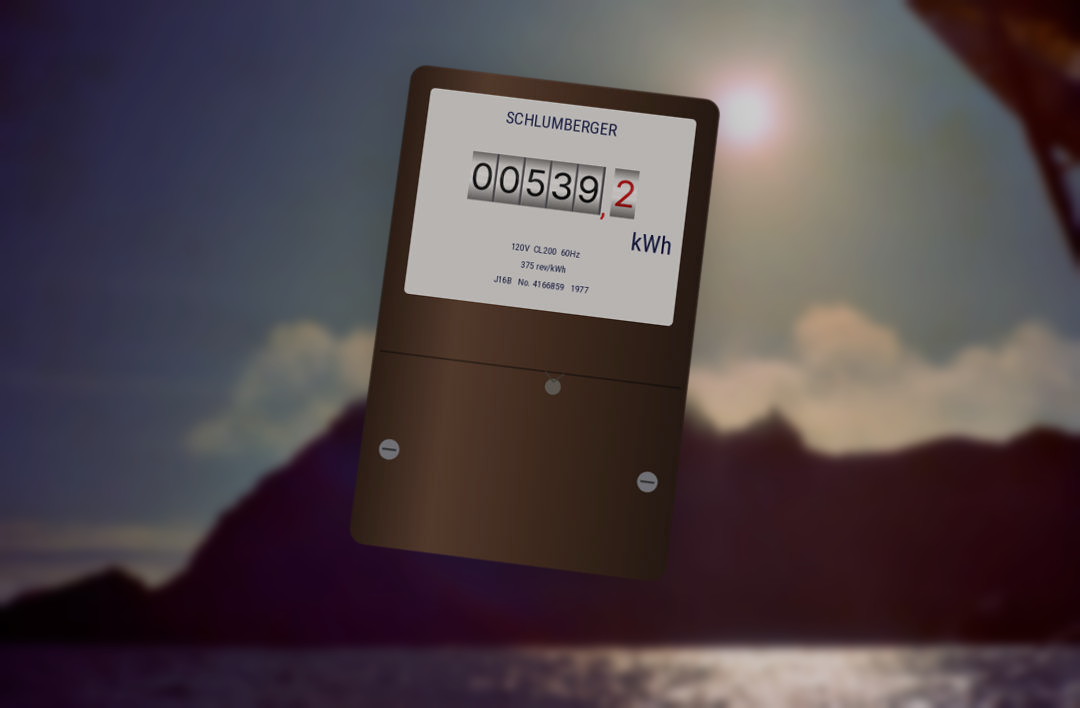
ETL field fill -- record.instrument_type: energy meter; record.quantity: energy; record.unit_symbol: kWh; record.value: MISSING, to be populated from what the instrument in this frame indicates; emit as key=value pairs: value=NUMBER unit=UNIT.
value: value=539.2 unit=kWh
